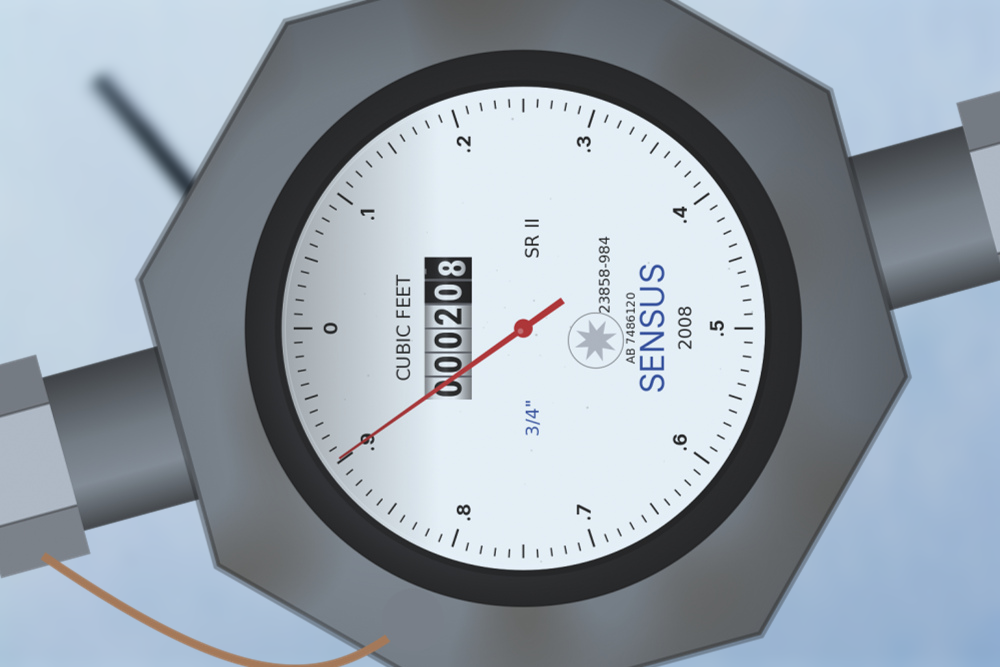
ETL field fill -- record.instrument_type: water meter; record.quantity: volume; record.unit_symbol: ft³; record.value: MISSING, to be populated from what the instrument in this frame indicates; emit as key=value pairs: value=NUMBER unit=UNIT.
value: value=207.90 unit=ft³
